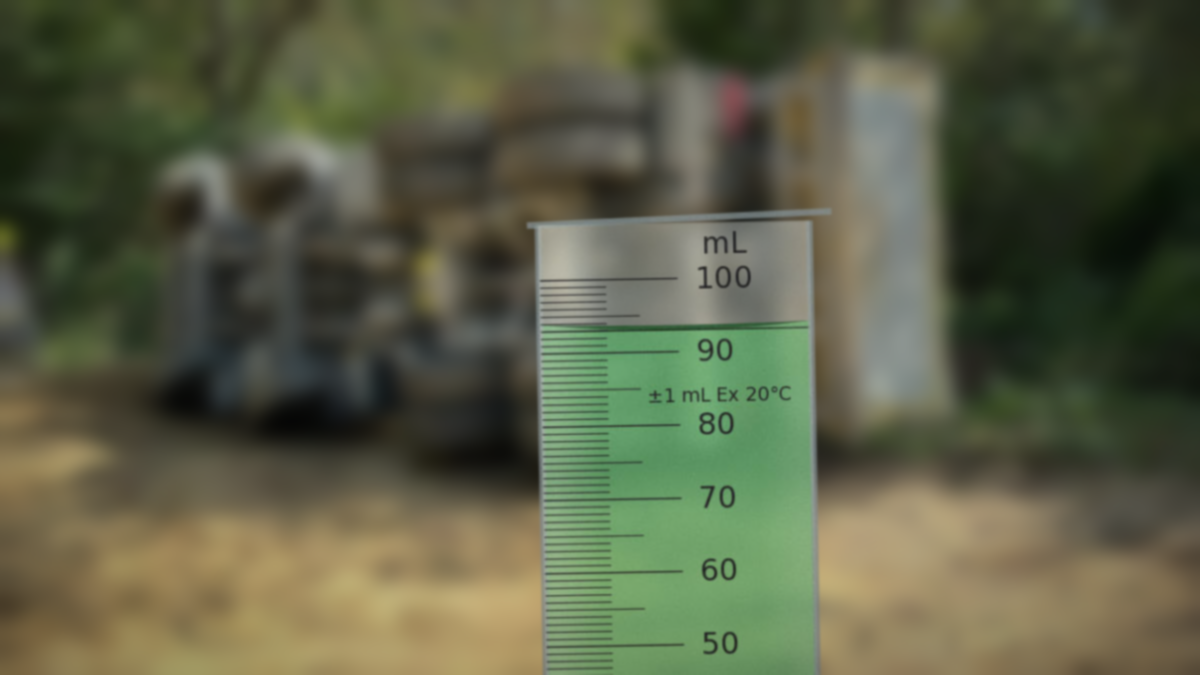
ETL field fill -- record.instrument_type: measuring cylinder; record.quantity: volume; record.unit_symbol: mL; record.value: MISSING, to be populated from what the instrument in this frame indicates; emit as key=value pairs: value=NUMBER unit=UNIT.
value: value=93 unit=mL
